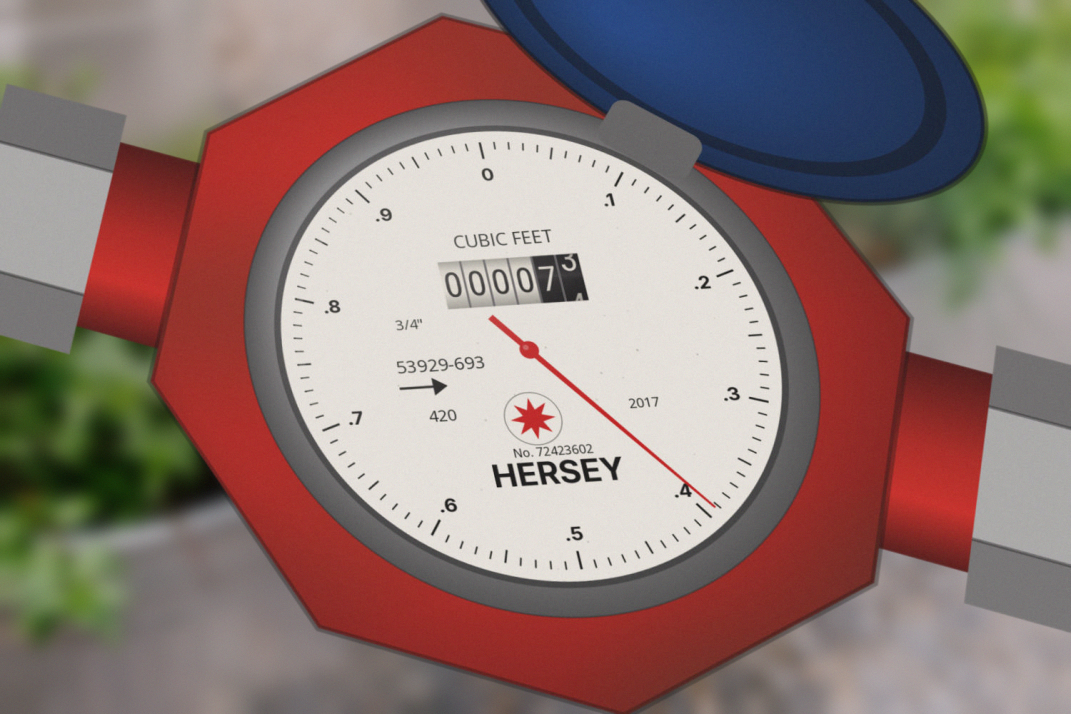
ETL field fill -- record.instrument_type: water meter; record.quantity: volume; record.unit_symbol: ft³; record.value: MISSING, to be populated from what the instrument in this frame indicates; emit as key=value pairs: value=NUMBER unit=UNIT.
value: value=73.39 unit=ft³
